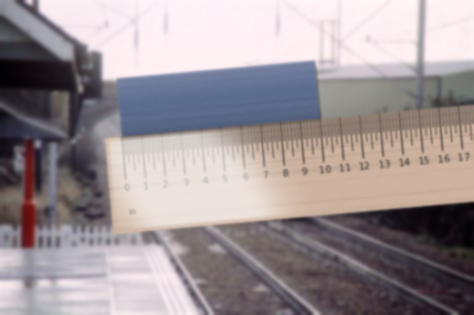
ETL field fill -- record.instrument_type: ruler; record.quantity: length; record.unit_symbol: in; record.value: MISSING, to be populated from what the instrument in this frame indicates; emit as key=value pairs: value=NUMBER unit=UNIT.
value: value=10 unit=in
